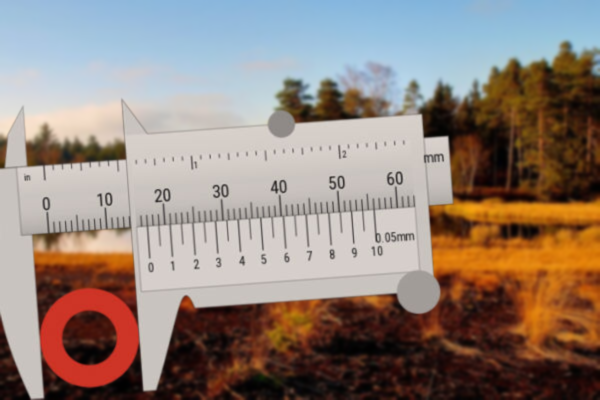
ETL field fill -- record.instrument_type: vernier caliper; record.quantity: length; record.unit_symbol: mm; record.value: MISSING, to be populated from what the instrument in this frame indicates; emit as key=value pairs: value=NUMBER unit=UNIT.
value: value=17.0 unit=mm
